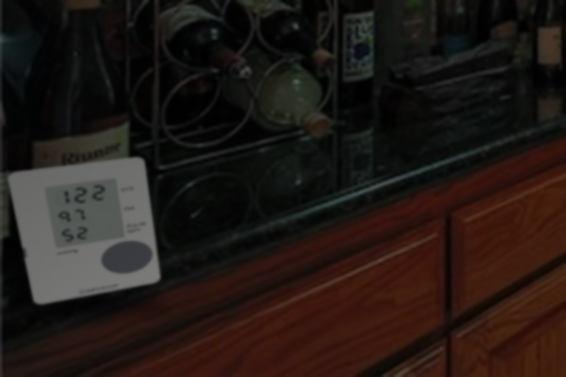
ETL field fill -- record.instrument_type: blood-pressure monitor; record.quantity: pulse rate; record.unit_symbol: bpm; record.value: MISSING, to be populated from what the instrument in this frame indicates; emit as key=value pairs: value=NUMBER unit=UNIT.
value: value=52 unit=bpm
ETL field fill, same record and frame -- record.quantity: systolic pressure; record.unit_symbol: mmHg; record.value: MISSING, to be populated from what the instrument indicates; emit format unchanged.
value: value=122 unit=mmHg
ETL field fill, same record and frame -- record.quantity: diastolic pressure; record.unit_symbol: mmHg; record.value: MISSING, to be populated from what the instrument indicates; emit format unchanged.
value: value=97 unit=mmHg
